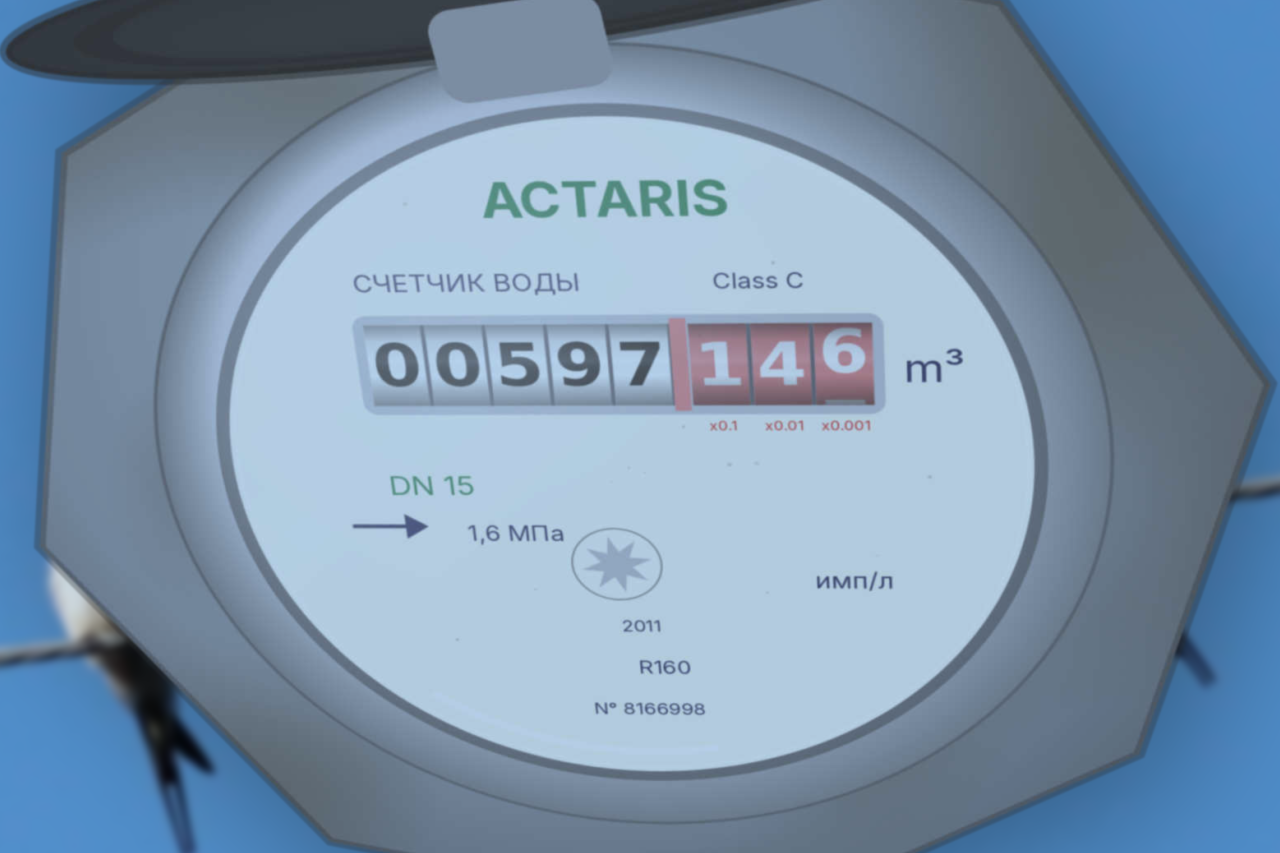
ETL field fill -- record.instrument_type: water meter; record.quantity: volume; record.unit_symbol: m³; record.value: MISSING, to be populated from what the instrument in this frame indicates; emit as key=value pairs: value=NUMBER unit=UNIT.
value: value=597.146 unit=m³
